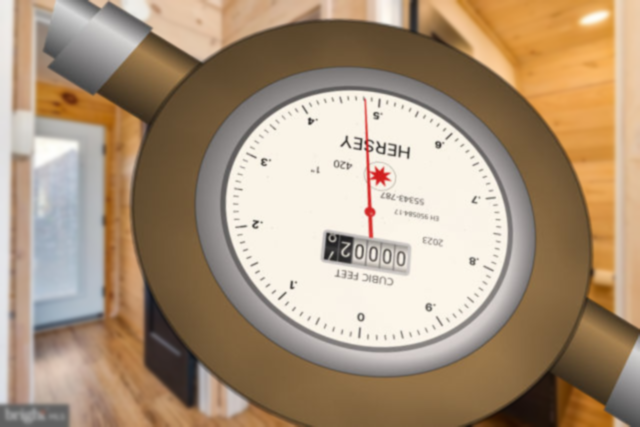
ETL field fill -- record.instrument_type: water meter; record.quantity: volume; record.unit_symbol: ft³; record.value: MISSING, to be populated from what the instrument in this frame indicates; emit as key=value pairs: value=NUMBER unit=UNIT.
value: value=27.48 unit=ft³
